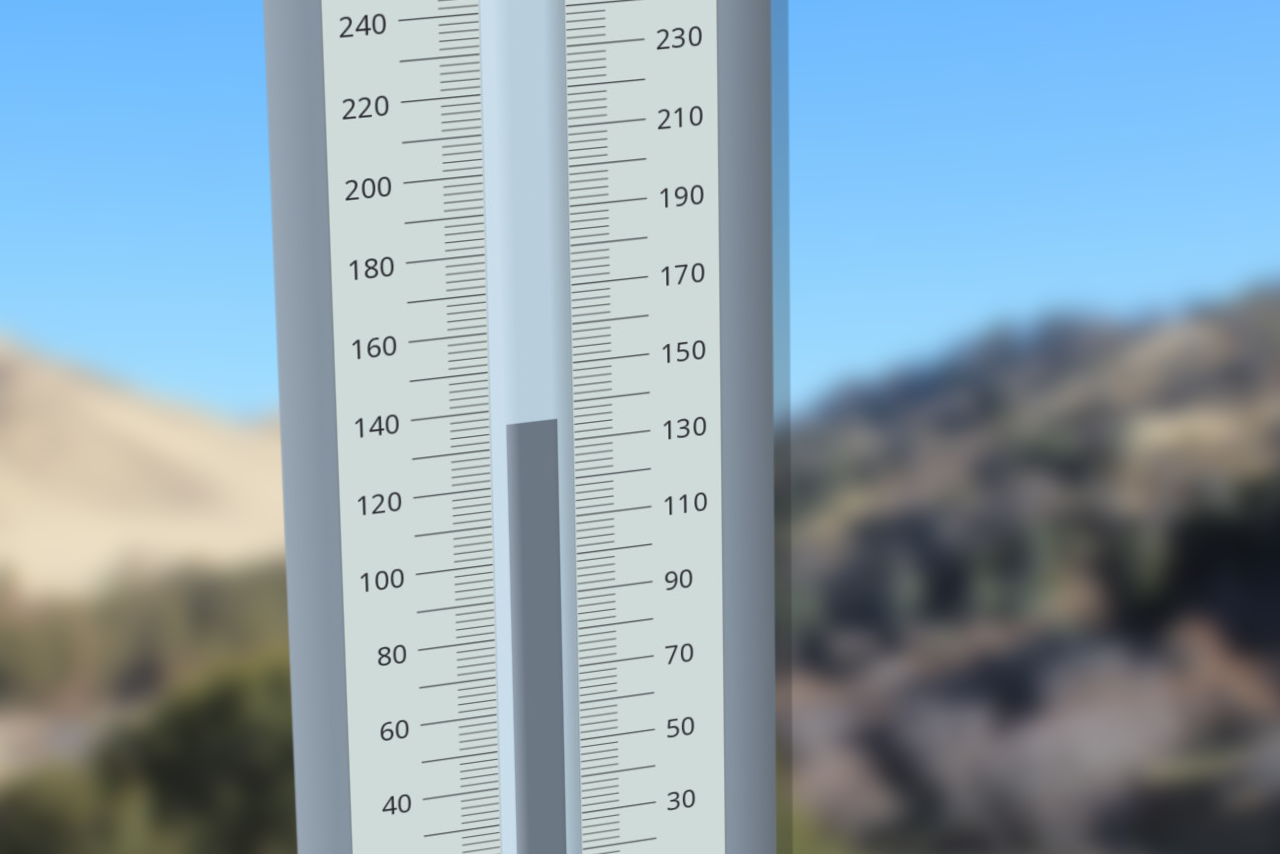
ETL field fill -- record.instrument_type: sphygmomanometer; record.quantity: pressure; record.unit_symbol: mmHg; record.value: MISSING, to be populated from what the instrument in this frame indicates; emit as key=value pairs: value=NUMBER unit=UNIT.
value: value=136 unit=mmHg
